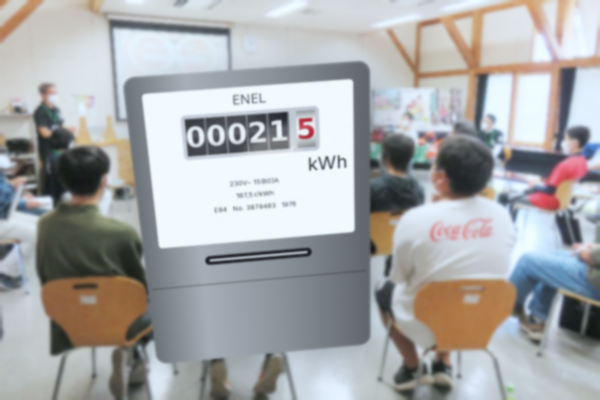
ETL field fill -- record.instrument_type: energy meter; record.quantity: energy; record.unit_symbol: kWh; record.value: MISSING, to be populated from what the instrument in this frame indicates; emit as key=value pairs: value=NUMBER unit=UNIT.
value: value=21.5 unit=kWh
